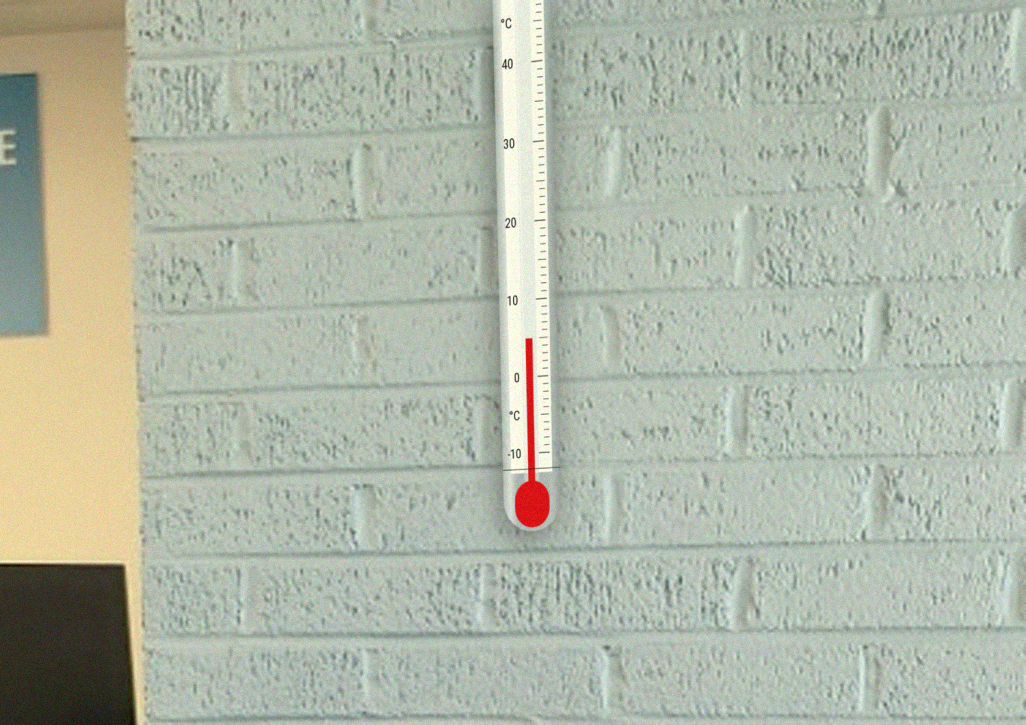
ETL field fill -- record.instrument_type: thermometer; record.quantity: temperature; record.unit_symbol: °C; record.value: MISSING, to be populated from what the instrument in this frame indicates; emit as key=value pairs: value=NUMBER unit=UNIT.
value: value=5 unit=°C
